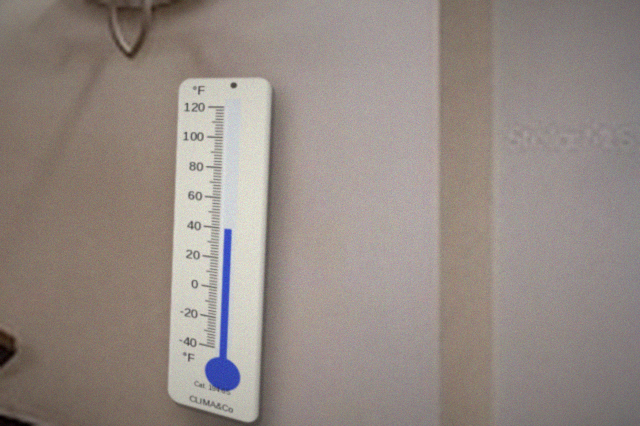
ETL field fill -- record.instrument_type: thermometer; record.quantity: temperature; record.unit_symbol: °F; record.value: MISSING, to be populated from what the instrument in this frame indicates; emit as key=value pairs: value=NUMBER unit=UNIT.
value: value=40 unit=°F
